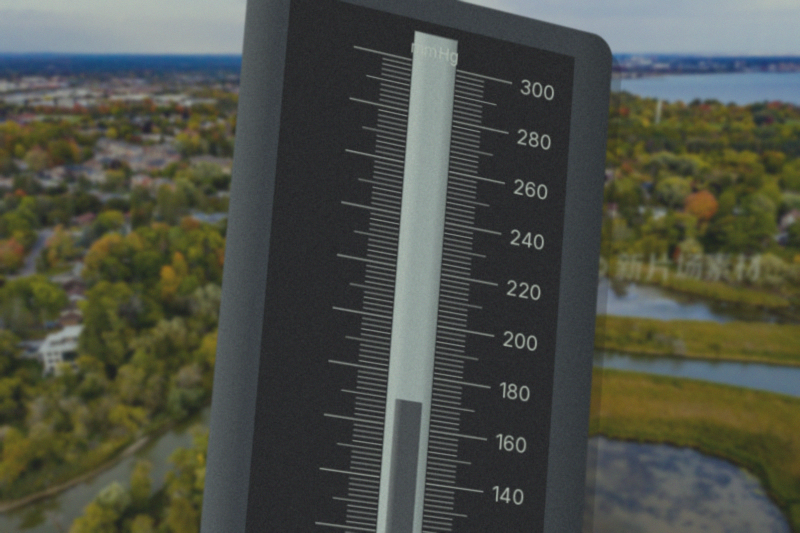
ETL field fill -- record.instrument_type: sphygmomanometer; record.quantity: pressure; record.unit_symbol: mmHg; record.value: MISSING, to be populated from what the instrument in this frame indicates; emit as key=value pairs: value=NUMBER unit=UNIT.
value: value=170 unit=mmHg
